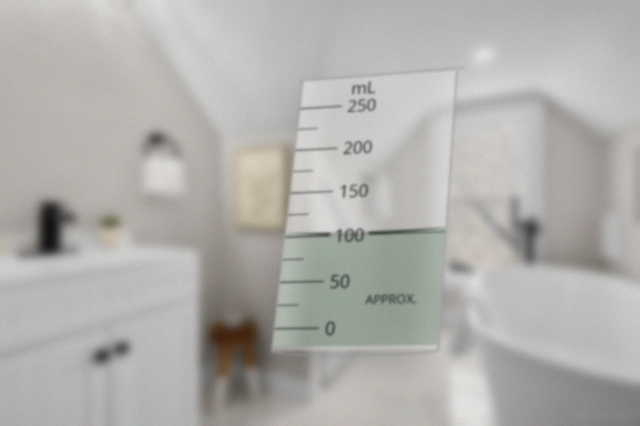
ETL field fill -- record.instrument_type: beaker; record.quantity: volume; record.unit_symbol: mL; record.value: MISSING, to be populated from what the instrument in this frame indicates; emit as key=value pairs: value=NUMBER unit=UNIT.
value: value=100 unit=mL
